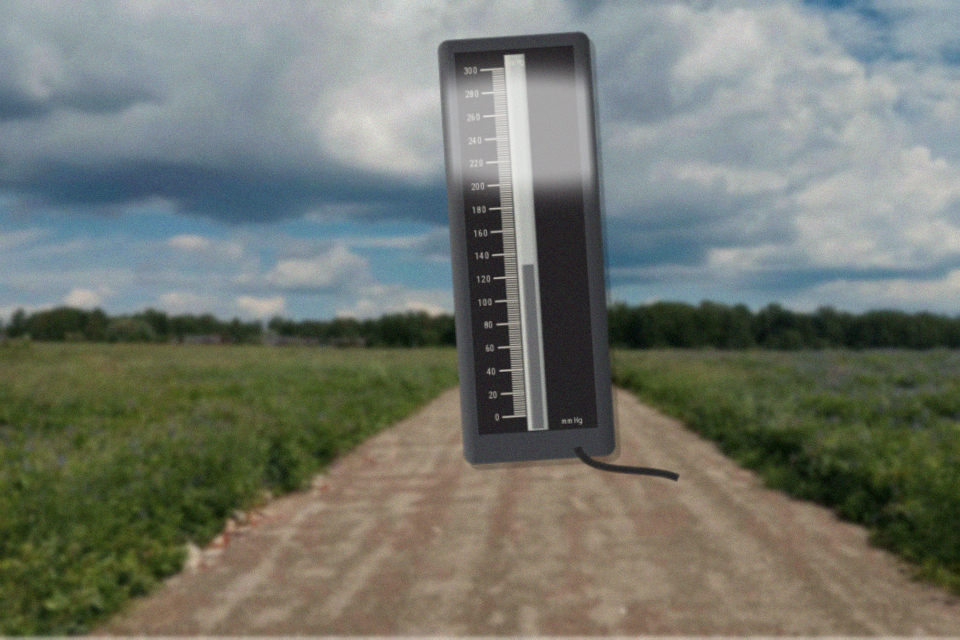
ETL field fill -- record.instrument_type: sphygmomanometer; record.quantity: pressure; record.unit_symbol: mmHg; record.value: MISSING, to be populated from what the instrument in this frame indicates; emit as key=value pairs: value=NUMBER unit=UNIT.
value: value=130 unit=mmHg
